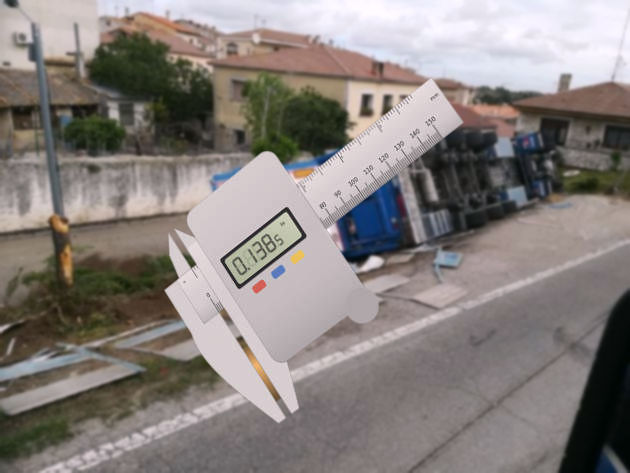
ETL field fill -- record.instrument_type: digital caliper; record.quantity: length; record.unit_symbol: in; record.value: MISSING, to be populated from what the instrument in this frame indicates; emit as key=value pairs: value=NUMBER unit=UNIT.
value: value=0.1385 unit=in
